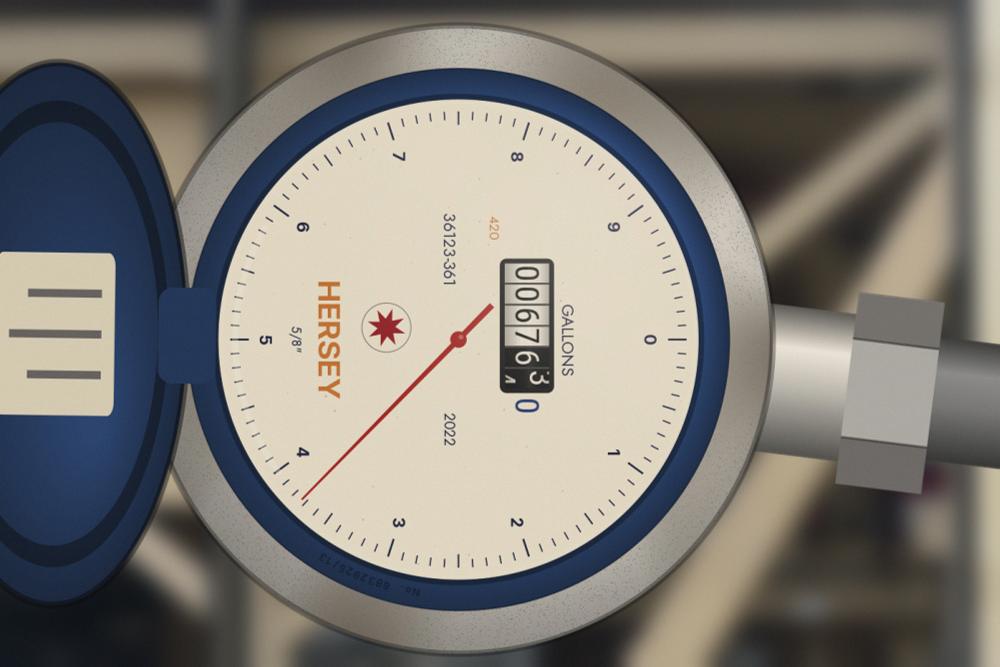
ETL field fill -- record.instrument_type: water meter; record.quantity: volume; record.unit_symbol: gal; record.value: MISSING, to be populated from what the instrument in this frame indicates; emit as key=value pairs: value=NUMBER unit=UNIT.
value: value=67633.7 unit=gal
